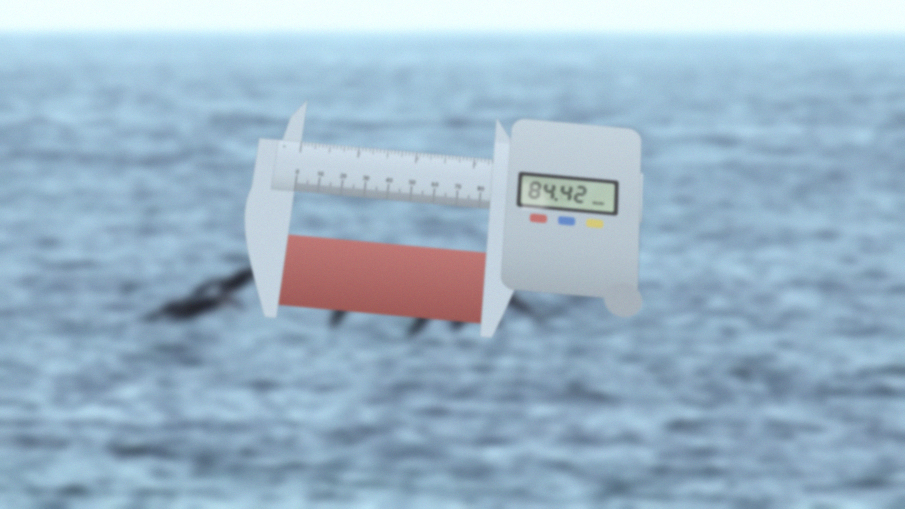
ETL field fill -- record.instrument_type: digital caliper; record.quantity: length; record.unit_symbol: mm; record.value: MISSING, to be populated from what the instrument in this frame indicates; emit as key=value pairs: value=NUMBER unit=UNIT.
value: value=84.42 unit=mm
